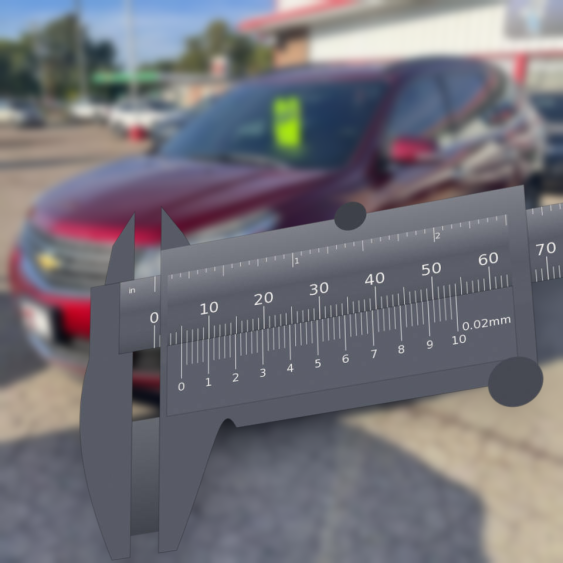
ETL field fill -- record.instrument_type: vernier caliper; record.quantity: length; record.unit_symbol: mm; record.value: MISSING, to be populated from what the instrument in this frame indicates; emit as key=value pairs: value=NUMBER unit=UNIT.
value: value=5.0 unit=mm
